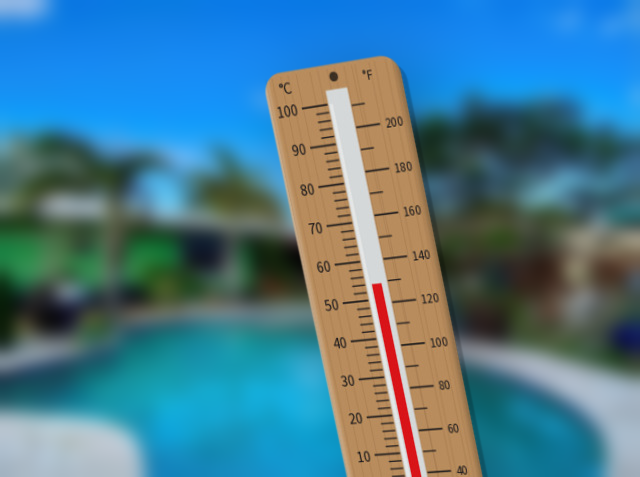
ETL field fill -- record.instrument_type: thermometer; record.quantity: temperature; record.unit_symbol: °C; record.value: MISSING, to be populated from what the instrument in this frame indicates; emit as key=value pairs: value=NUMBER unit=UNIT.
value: value=54 unit=°C
